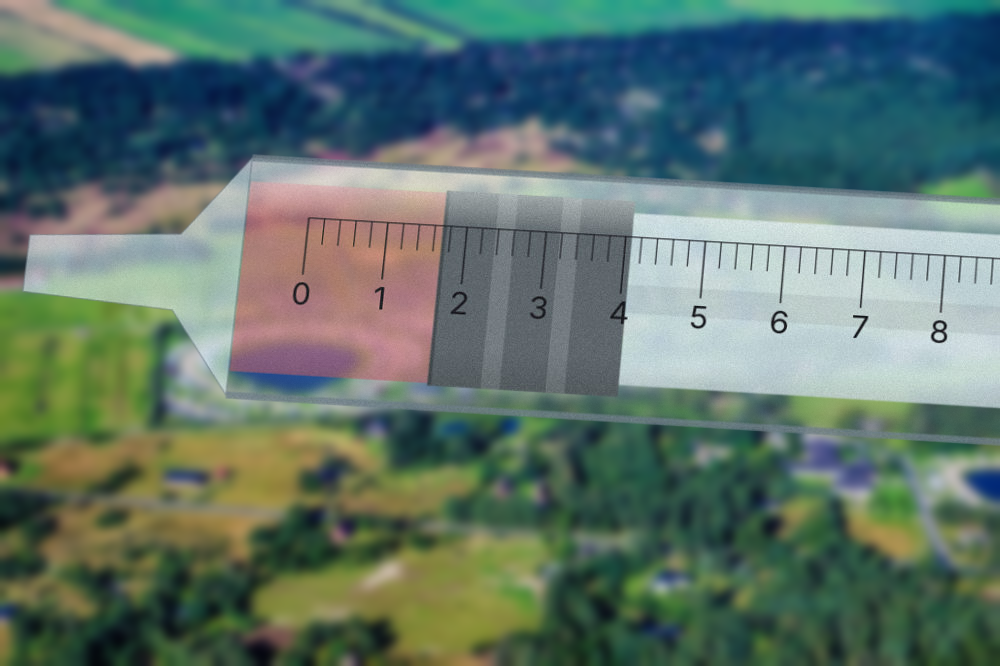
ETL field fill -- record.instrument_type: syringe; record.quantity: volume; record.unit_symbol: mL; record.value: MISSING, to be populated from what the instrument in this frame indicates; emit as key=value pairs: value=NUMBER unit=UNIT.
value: value=1.7 unit=mL
